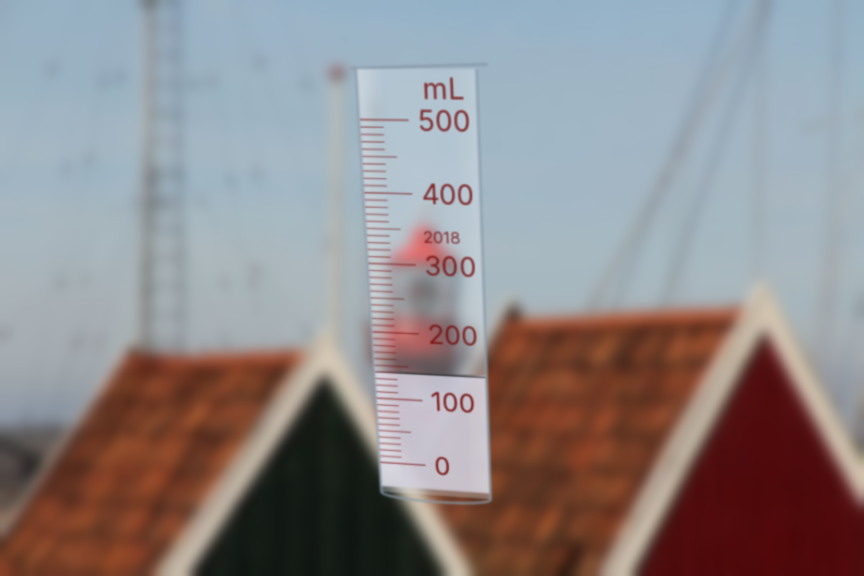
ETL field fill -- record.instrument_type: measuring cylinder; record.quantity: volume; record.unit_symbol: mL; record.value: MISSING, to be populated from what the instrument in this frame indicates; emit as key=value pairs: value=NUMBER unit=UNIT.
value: value=140 unit=mL
